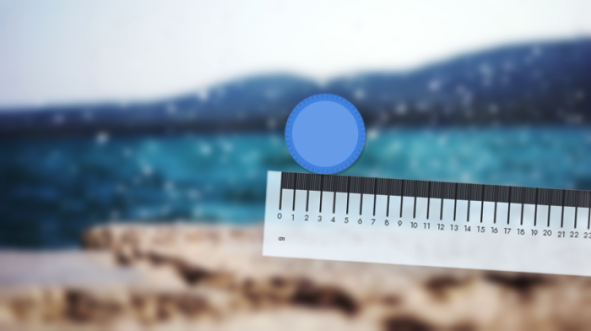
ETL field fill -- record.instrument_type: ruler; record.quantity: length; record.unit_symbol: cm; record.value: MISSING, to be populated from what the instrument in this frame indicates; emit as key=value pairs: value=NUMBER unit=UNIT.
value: value=6 unit=cm
